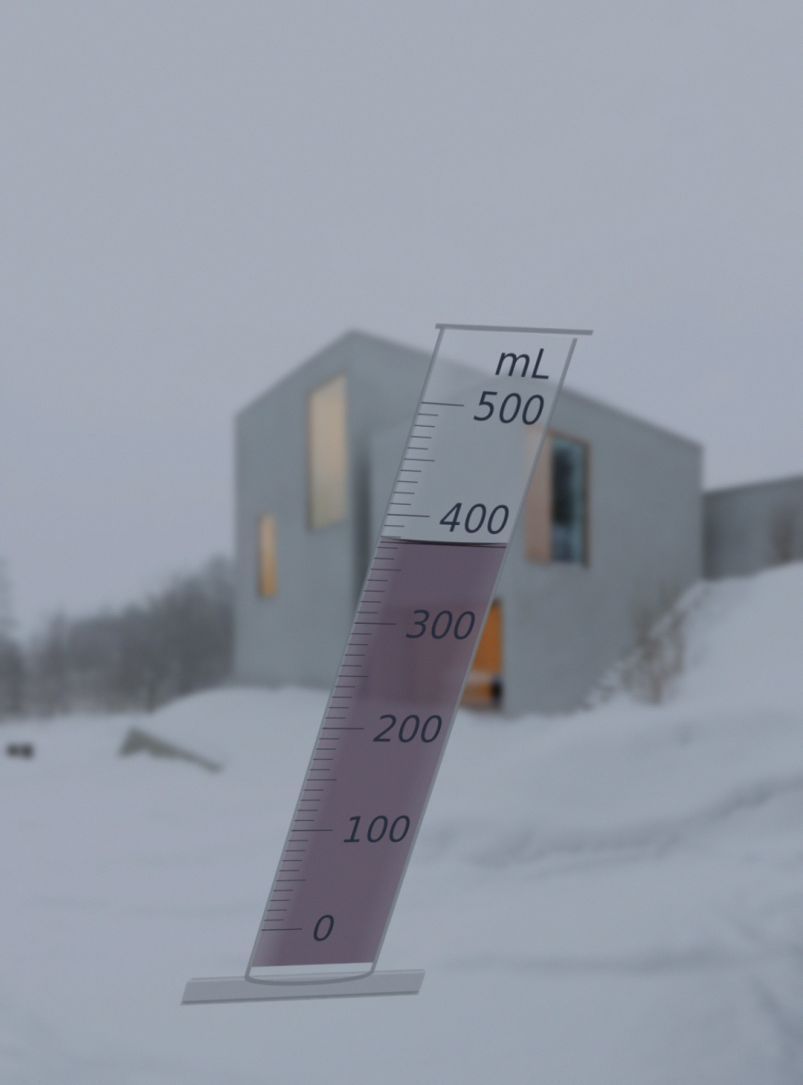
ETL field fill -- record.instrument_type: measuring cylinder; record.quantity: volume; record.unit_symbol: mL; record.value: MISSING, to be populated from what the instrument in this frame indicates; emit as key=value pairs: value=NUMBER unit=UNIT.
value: value=375 unit=mL
